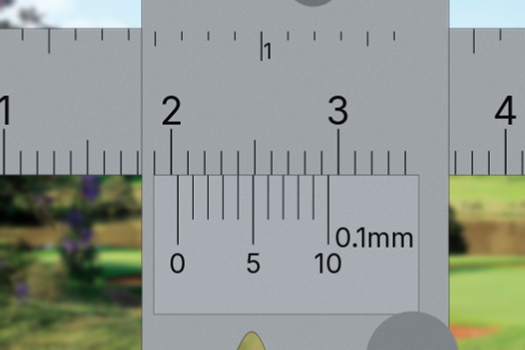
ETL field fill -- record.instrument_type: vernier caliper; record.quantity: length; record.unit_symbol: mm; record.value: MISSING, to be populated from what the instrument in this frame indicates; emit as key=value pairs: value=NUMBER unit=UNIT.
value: value=20.4 unit=mm
